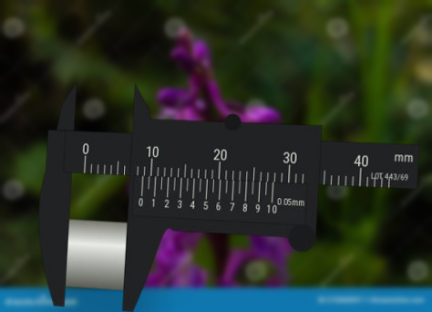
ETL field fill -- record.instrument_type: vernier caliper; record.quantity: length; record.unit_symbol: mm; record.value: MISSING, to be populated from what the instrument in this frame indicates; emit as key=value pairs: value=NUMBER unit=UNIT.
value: value=8.8 unit=mm
